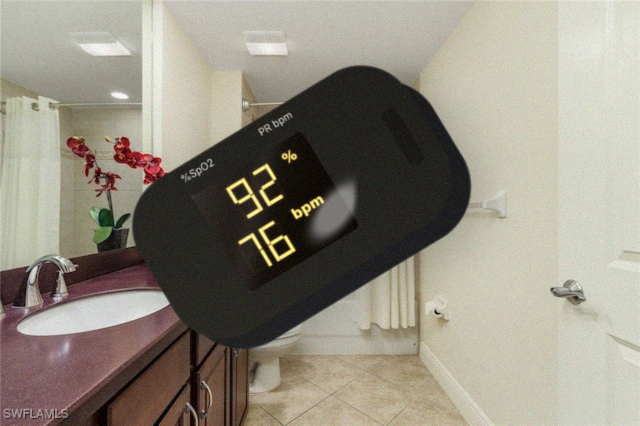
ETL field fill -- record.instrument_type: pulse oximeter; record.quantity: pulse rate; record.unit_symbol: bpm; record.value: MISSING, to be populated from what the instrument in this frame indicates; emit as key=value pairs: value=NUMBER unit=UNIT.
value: value=76 unit=bpm
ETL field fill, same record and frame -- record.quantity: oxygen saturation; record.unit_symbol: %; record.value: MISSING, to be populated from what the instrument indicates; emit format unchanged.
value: value=92 unit=%
